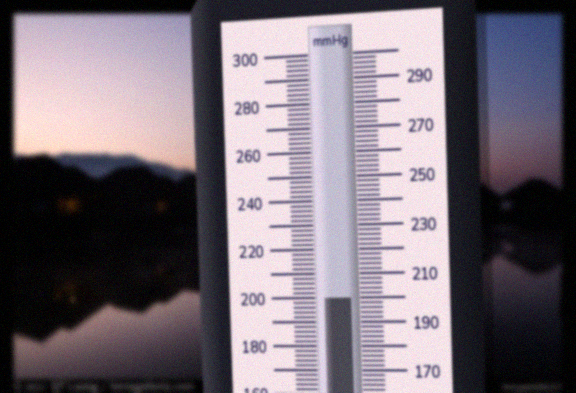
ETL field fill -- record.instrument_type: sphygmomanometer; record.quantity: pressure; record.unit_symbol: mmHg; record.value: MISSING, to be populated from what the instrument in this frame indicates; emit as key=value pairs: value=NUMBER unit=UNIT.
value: value=200 unit=mmHg
